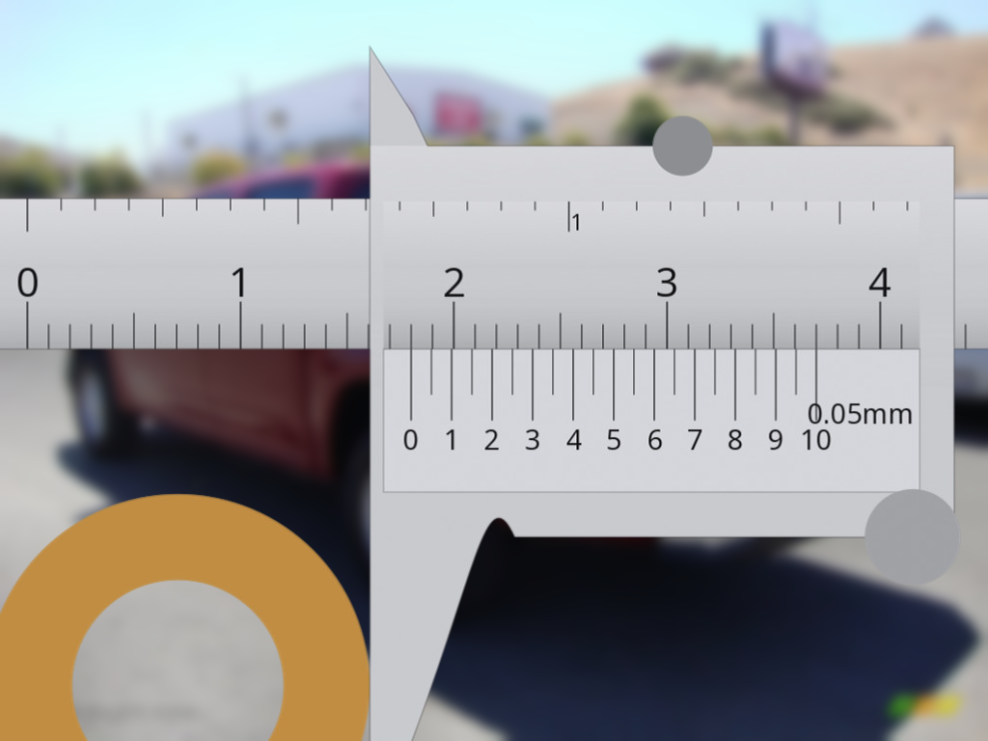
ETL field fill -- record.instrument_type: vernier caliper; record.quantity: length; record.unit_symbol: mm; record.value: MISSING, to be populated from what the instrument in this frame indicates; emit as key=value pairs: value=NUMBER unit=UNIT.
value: value=18.0 unit=mm
